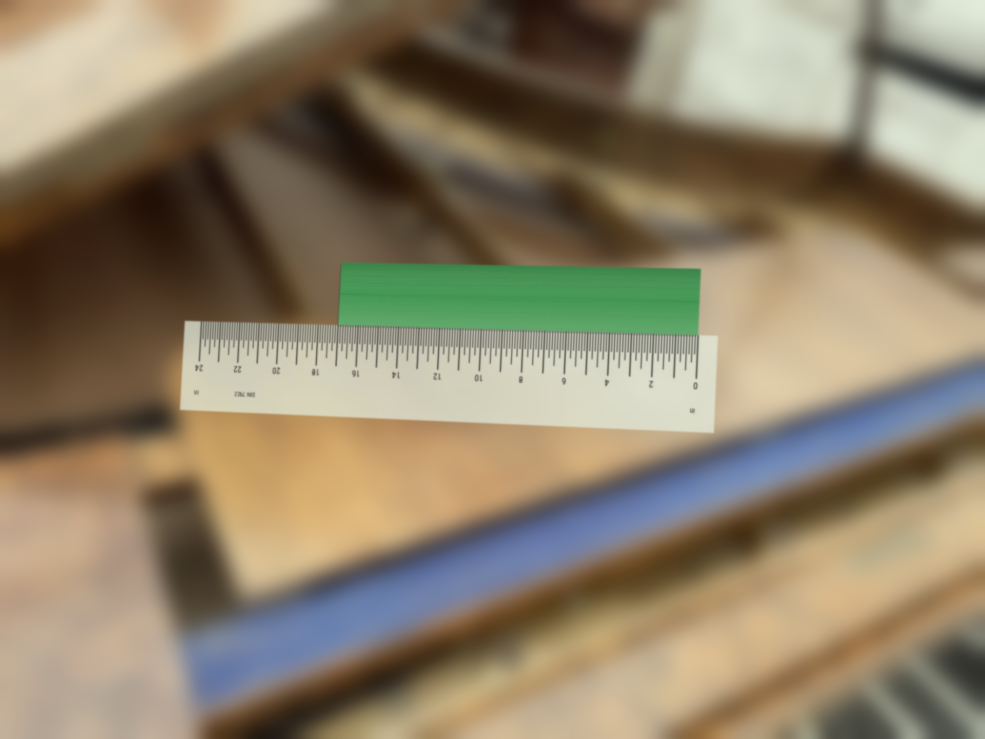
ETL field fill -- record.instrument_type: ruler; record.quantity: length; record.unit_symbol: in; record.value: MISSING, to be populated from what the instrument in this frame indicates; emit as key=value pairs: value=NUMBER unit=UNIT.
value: value=17 unit=in
